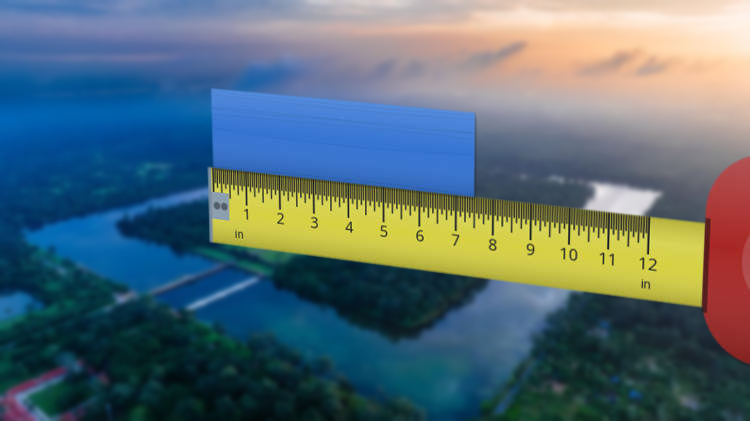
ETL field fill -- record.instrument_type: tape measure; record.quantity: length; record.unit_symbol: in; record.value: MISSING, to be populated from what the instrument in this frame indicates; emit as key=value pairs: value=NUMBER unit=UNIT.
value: value=7.5 unit=in
